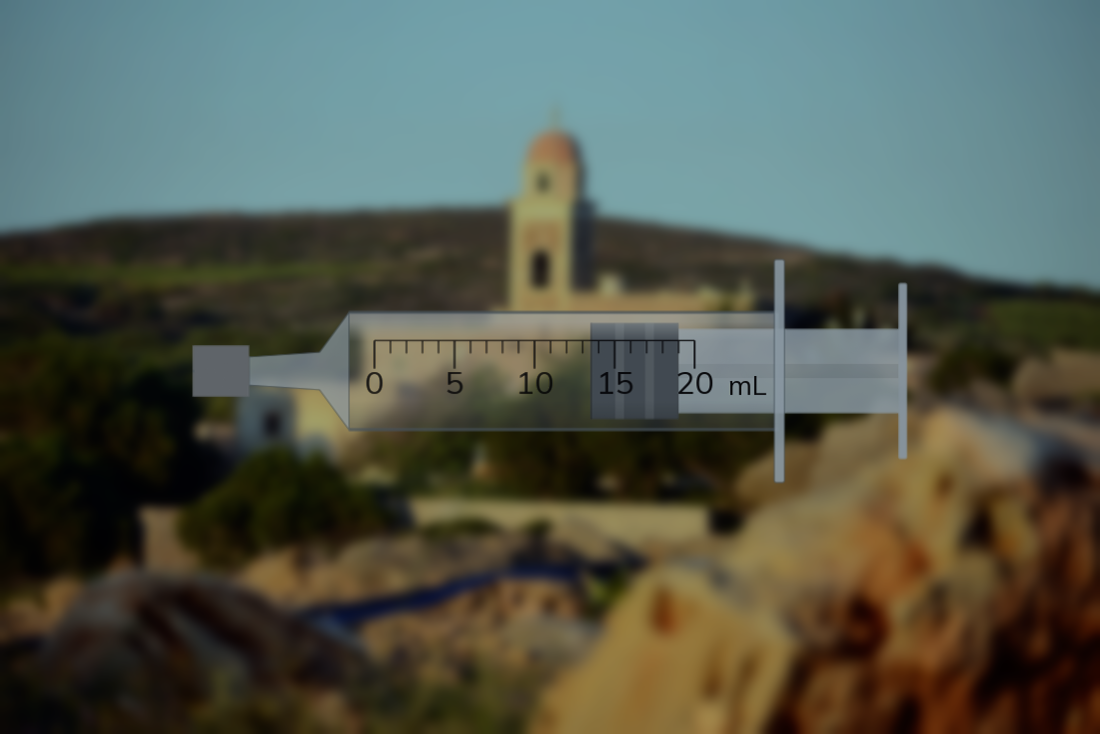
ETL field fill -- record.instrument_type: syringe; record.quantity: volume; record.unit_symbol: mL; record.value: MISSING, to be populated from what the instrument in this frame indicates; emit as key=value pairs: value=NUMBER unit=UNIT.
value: value=13.5 unit=mL
